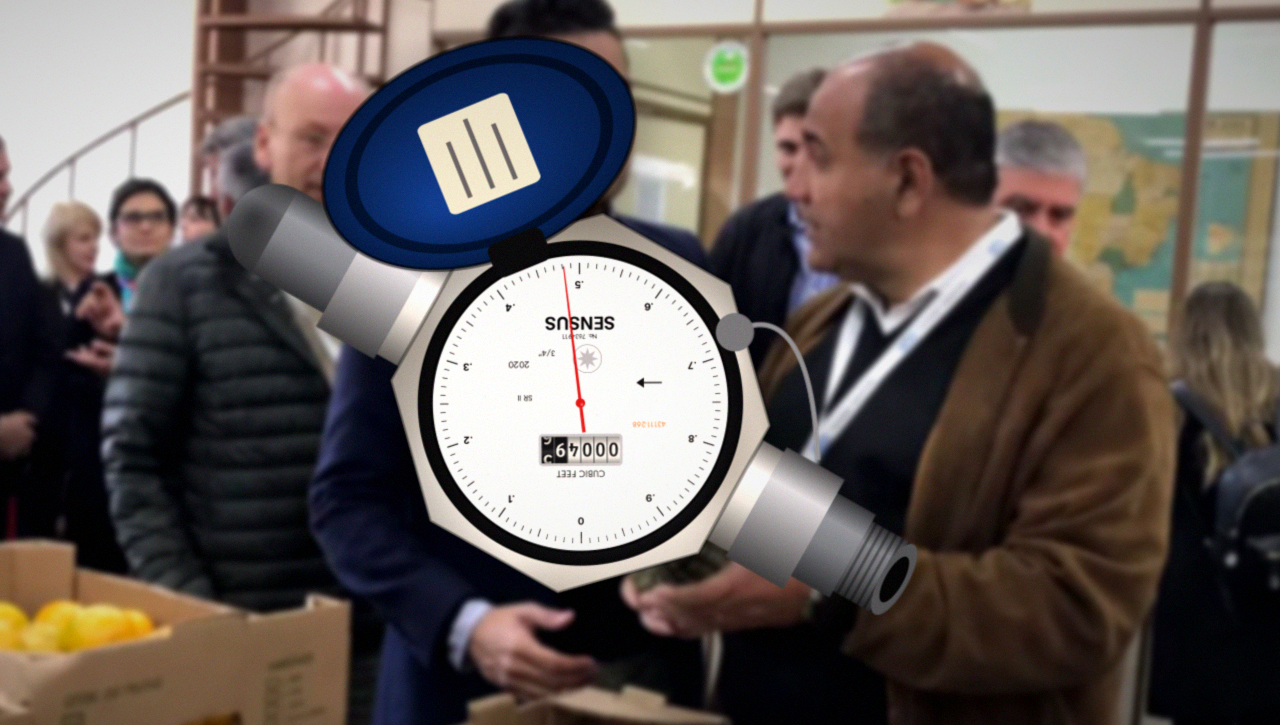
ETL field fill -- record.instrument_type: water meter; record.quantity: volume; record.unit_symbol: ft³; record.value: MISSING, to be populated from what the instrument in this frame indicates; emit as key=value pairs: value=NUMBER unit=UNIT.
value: value=495.48 unit=ft³
